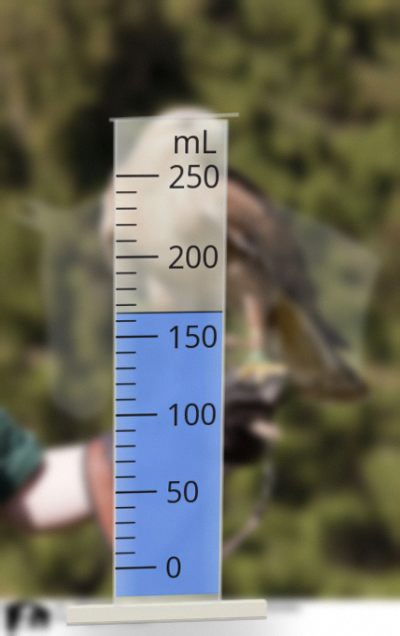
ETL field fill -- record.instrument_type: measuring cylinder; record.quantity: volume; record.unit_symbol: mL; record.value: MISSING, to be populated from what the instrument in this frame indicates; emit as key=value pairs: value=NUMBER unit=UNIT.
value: value=165 unit=mL
